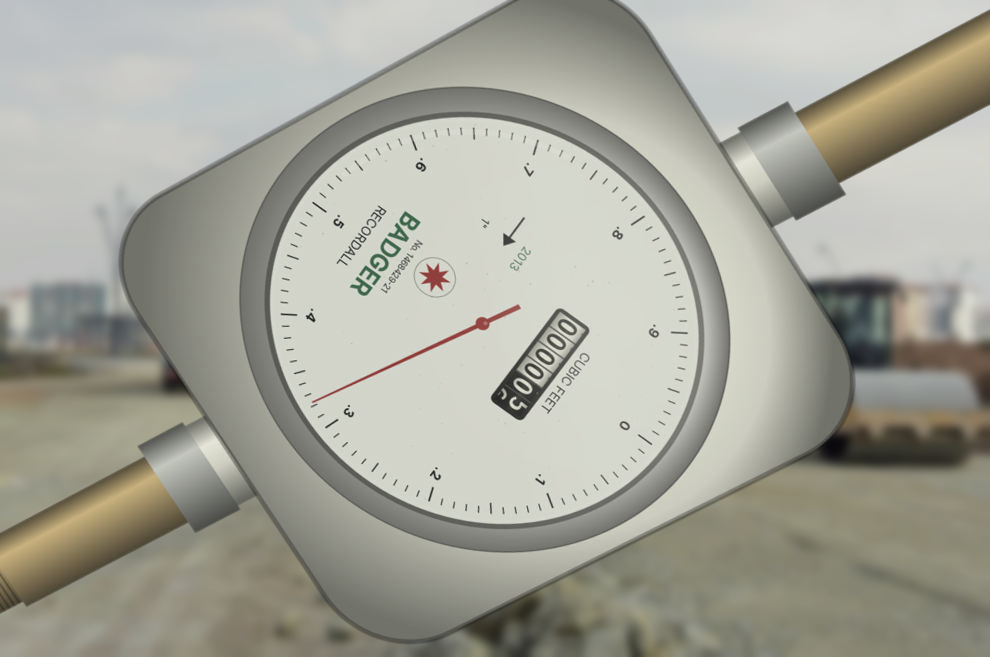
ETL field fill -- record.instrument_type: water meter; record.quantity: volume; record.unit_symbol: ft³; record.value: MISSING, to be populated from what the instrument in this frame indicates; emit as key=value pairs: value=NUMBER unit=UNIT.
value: value=5.32 unit=ft³
